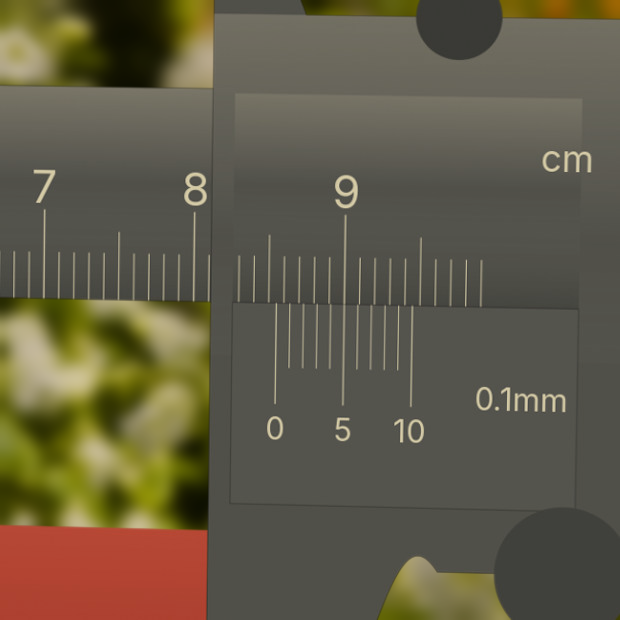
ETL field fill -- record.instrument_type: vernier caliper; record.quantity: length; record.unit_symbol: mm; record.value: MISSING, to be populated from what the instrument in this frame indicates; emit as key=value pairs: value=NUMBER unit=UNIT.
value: value=85.5 unit=mm
